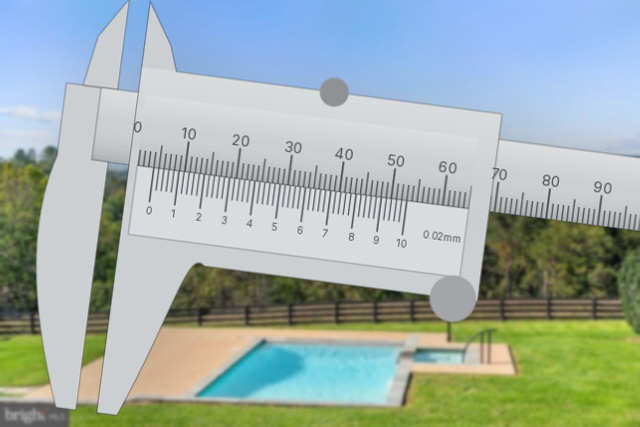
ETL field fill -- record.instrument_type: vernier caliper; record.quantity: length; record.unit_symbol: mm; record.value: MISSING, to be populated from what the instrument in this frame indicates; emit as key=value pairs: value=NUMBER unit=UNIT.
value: value=4.0 unit=mm
